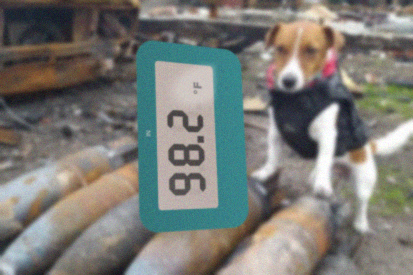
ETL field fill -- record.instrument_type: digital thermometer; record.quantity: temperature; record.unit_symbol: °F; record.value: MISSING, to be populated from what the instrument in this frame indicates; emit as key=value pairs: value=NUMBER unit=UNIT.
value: value=98.2 unit=°F
